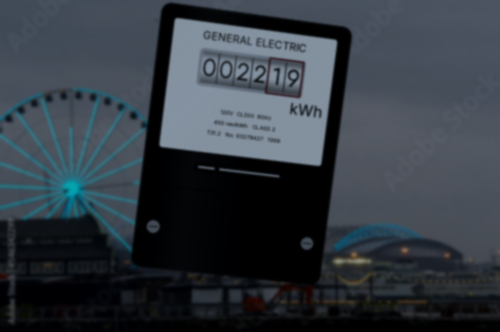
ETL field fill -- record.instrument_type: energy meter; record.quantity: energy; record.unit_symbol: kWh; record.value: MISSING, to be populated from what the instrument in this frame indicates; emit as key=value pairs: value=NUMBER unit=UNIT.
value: value=22.19 unit=kWh
